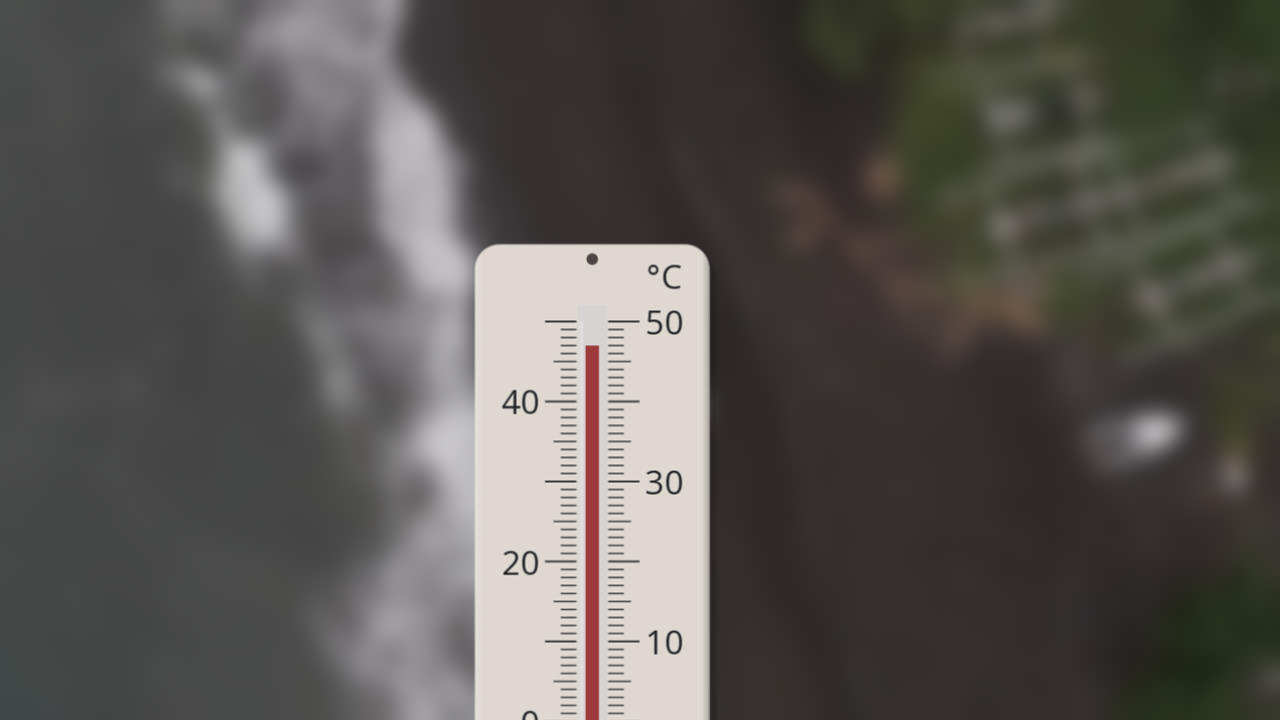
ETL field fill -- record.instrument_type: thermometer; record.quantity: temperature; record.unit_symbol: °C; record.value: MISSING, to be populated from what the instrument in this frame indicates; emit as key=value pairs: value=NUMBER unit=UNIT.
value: value=47 unit=°C
